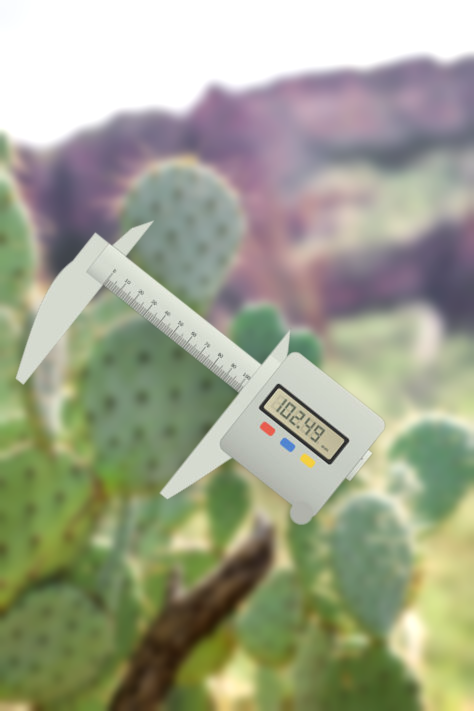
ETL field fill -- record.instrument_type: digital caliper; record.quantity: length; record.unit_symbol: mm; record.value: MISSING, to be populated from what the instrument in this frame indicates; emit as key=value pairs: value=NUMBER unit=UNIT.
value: value=102.49 unit=mm
